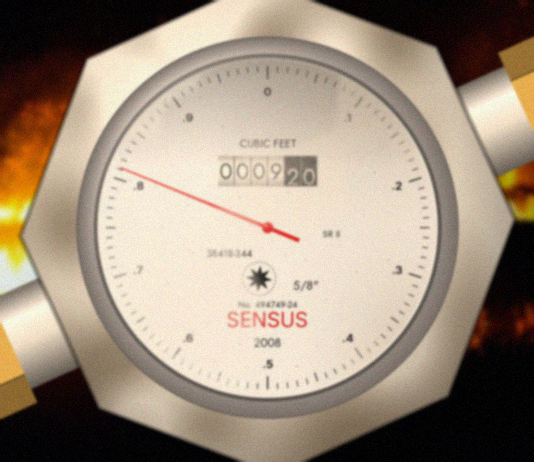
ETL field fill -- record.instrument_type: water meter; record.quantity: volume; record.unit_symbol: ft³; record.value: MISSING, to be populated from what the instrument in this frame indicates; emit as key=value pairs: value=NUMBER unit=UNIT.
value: value=919.81 unit=ft³
